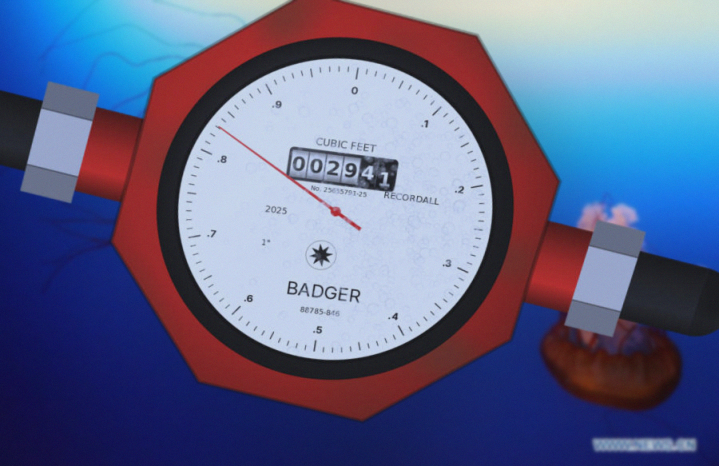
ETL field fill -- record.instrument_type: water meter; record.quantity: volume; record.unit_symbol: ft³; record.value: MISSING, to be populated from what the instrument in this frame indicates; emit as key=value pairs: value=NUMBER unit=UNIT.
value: value=2940.83 unit=ft³
